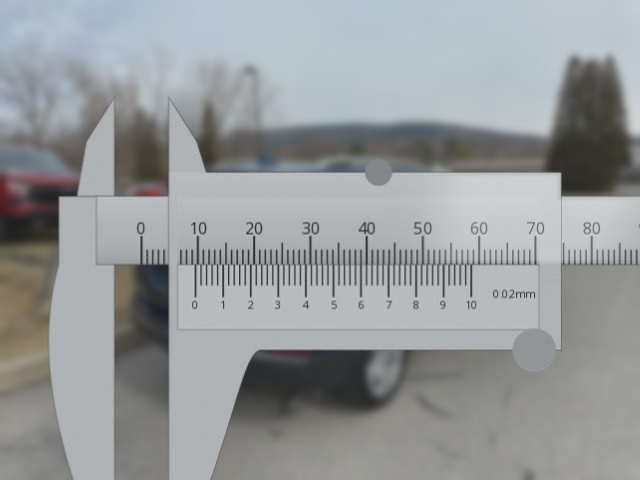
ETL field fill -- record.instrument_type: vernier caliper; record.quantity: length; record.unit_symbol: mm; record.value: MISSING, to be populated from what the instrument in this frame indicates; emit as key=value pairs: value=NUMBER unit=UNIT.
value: value=9.6 unit=mm
